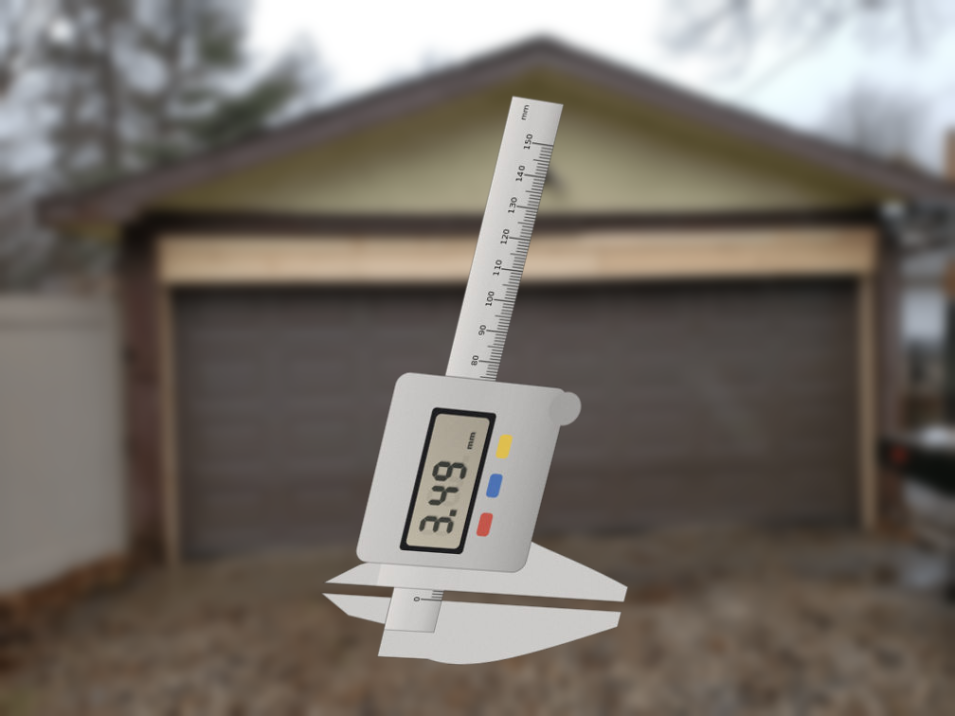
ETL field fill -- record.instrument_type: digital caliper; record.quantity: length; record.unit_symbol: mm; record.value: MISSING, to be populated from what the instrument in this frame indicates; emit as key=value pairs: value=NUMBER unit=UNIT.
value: value=3.49 unit=mm
